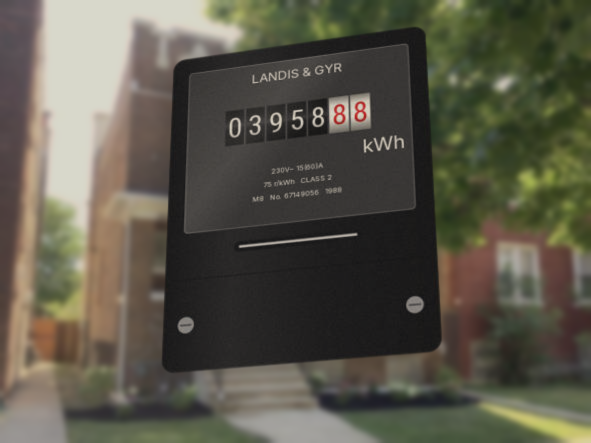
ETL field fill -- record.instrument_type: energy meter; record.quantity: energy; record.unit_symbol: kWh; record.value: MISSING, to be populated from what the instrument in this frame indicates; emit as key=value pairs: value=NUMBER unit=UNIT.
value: value=3958.88 unit=kWh
